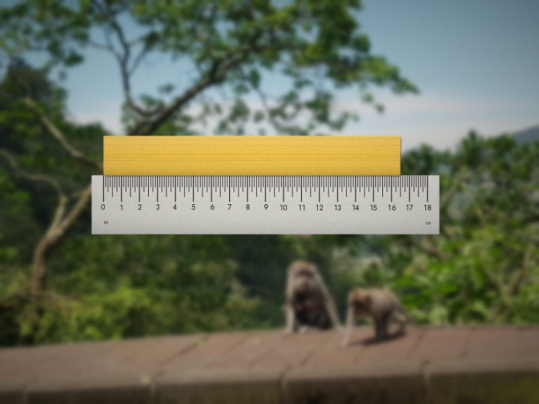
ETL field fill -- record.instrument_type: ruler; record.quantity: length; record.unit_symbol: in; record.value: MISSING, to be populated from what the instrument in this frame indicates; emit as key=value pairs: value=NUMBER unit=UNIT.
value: value=16.5 unit=in
